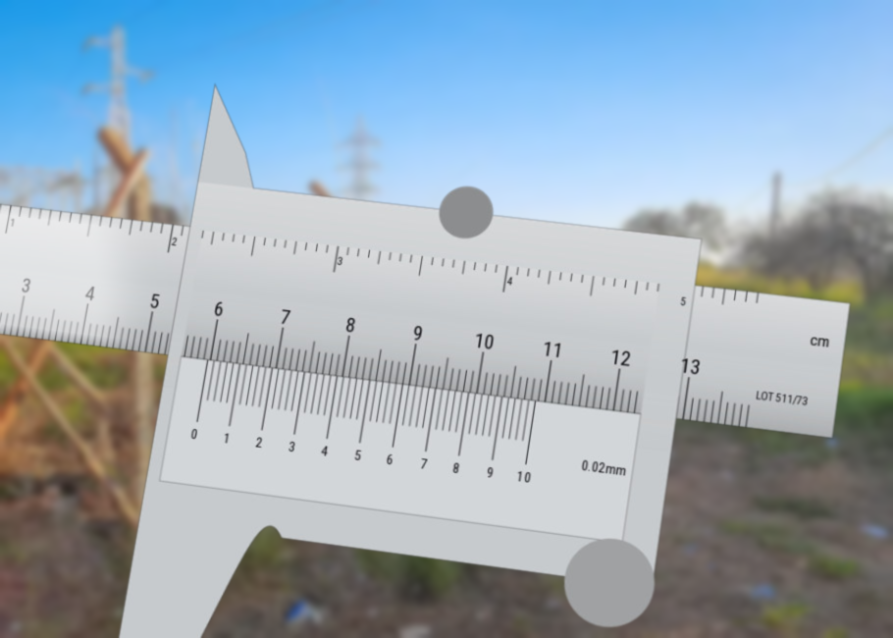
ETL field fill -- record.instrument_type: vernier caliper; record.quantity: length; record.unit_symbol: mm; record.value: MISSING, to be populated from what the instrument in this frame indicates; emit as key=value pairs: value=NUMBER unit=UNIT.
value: value=59.6 unit=mm
